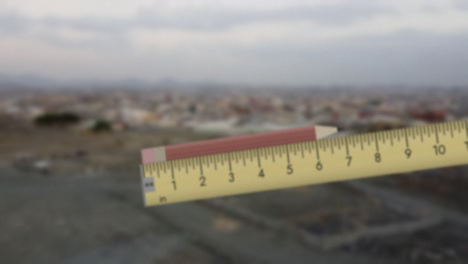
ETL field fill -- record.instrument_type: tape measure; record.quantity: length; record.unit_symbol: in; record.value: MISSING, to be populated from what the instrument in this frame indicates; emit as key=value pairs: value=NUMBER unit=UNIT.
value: value=7 unit=in
